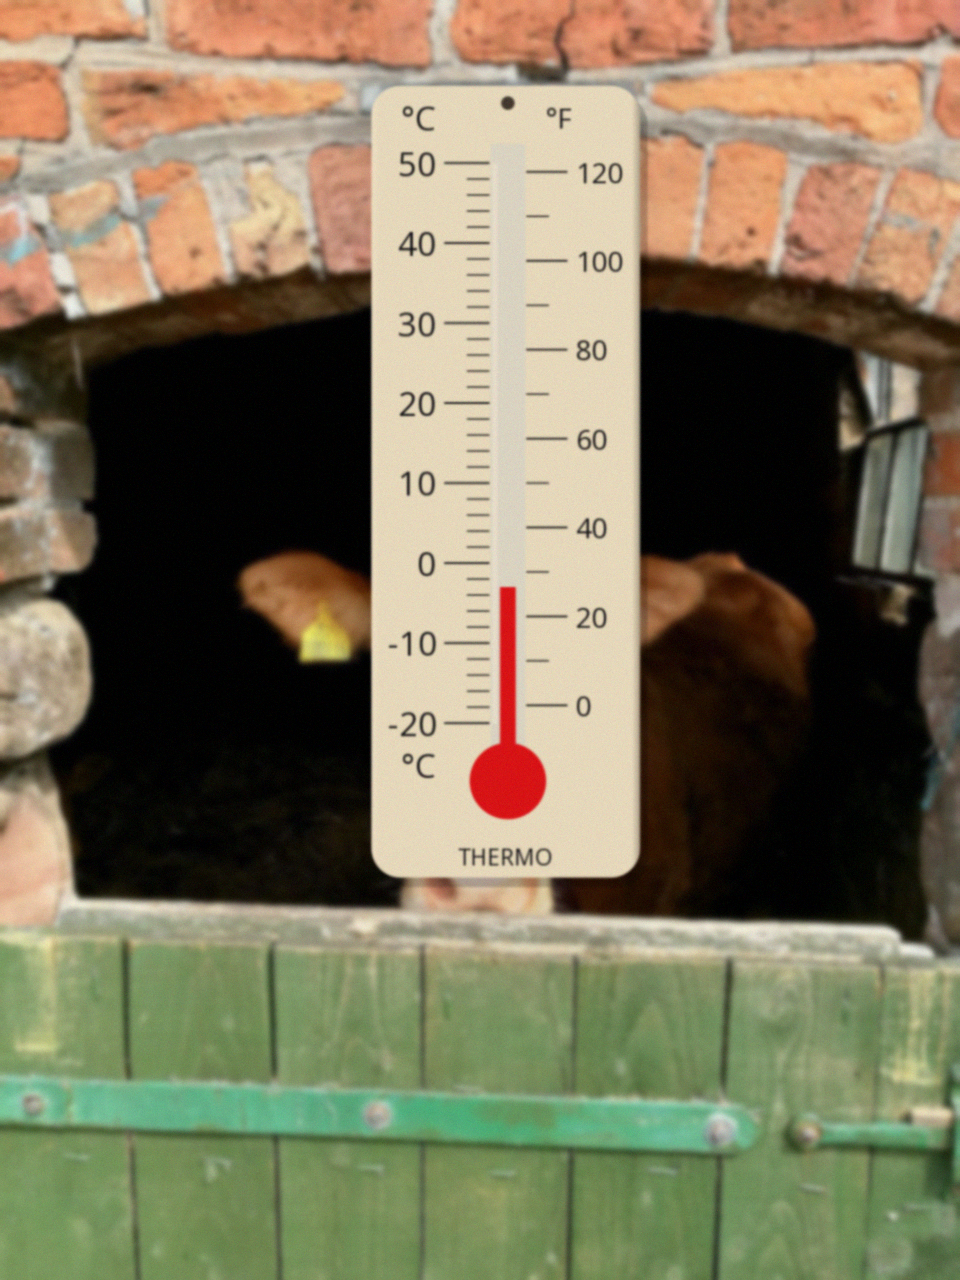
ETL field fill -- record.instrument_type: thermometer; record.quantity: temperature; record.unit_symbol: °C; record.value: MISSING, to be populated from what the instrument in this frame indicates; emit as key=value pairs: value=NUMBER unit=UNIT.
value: value=-3 unit=°C
